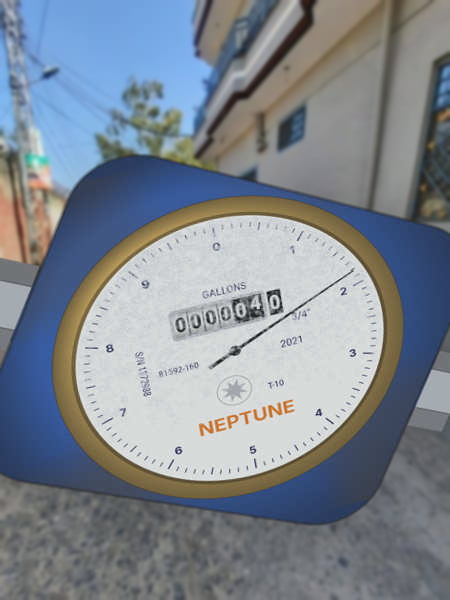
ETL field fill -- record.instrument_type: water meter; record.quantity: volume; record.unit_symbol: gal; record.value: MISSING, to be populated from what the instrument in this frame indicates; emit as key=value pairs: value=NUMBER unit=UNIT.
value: value=41.8 unit=gal
